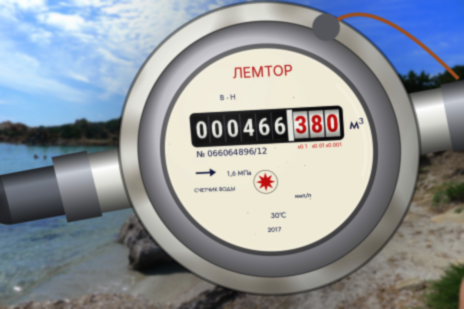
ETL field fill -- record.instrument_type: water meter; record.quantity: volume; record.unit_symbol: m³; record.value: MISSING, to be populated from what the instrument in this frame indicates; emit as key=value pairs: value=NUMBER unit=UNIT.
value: value=466.380 unit=m³
